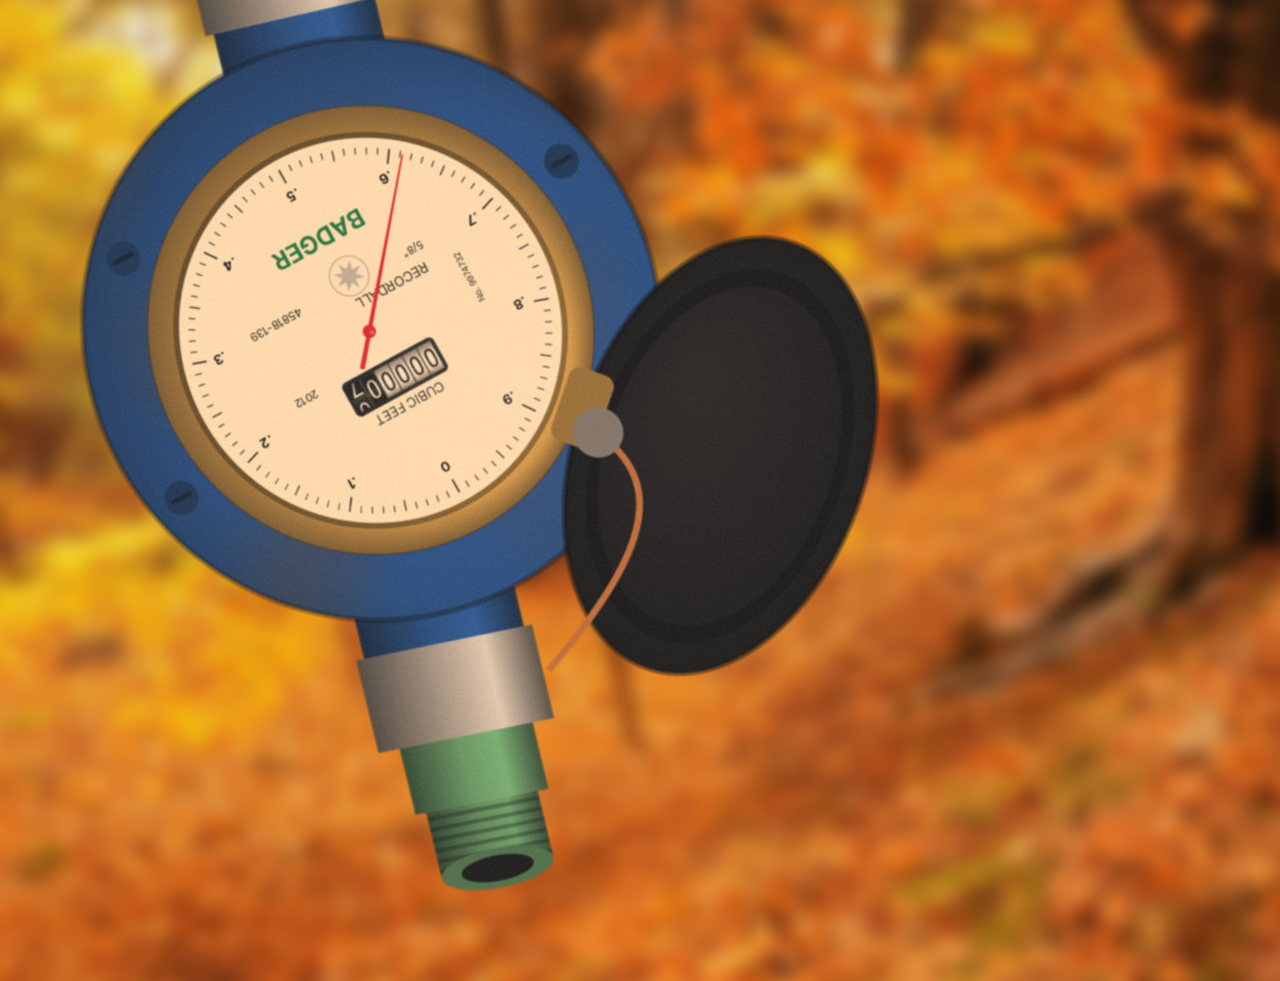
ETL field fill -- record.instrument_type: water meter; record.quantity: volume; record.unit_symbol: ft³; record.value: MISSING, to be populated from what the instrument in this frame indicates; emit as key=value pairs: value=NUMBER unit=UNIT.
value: value=6.61 unit=ft³
